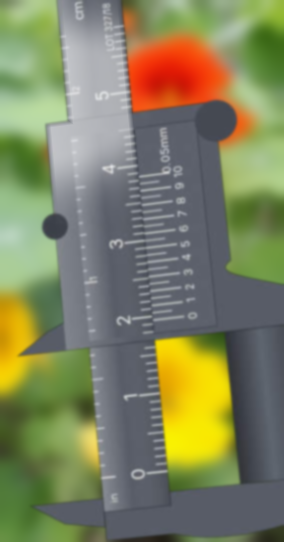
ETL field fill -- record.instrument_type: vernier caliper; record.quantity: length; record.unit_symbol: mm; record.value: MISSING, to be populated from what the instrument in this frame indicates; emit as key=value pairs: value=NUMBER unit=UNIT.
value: value=19.5 unit=mm
